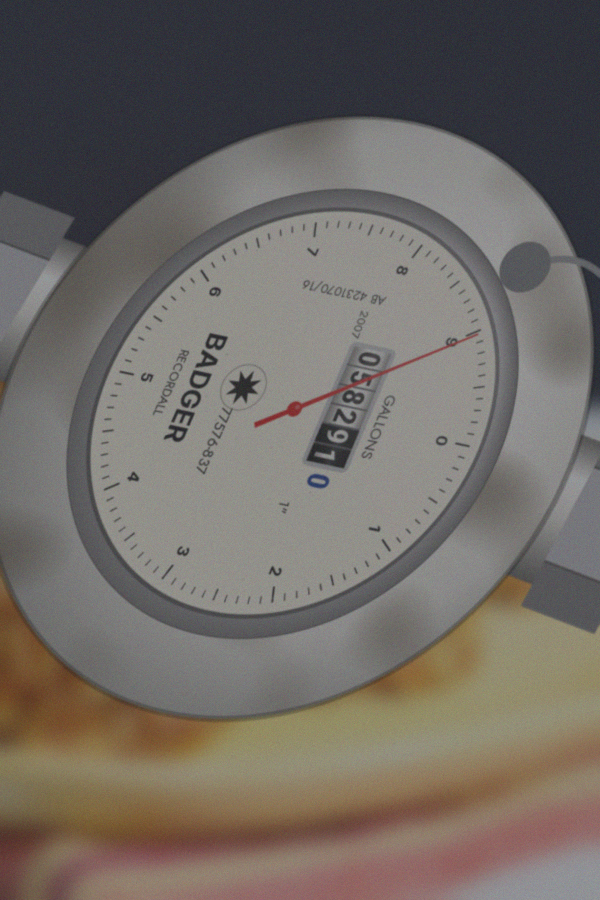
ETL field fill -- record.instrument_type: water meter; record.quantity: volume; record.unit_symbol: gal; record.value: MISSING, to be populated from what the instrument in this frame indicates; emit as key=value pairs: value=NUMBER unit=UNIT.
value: value=582909.0 unit=gal
